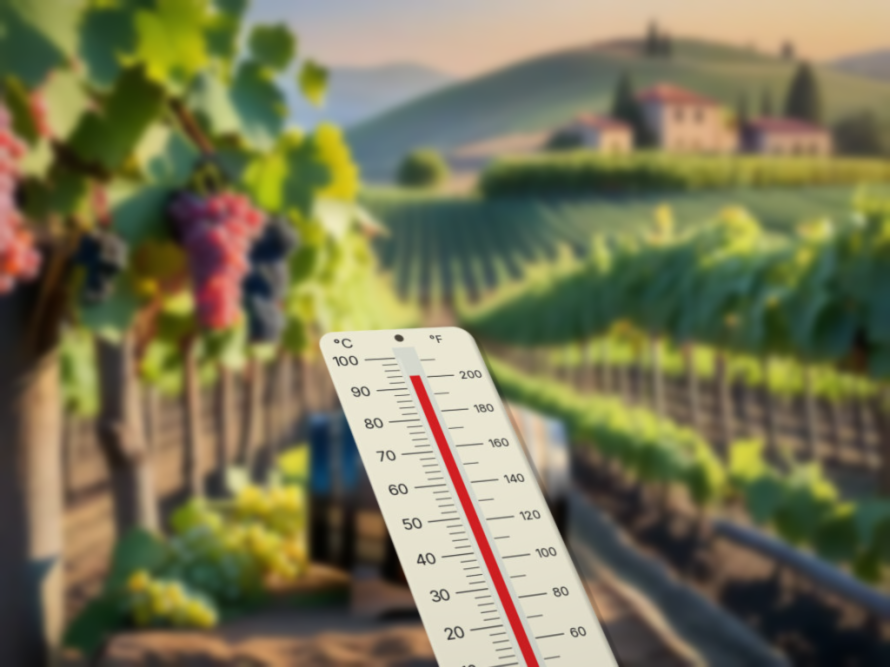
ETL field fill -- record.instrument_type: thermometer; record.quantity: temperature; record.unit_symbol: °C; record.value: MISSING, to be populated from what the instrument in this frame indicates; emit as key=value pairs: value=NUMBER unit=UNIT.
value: value=94 unit=°C
